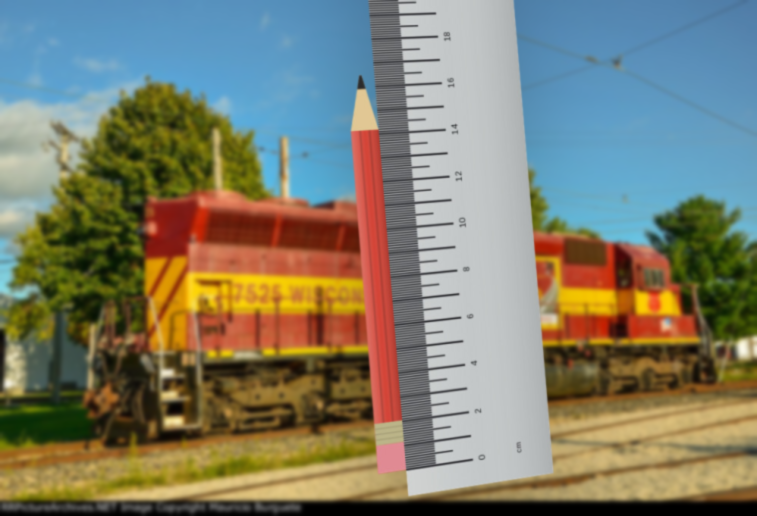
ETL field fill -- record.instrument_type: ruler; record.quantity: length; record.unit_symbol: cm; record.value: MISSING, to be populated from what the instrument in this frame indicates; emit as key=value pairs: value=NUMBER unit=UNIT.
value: value=16.5 unit=cm
